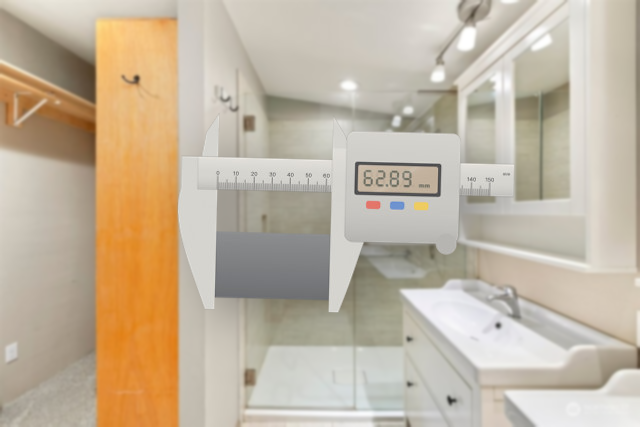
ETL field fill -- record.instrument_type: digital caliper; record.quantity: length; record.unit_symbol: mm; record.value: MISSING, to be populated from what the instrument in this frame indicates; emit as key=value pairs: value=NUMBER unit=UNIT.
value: value=62.89 unit=mm
